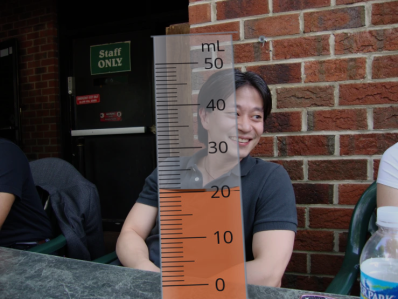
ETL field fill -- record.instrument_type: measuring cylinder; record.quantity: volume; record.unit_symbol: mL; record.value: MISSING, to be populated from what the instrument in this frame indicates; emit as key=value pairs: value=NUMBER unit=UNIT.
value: value=20 unit=mL
